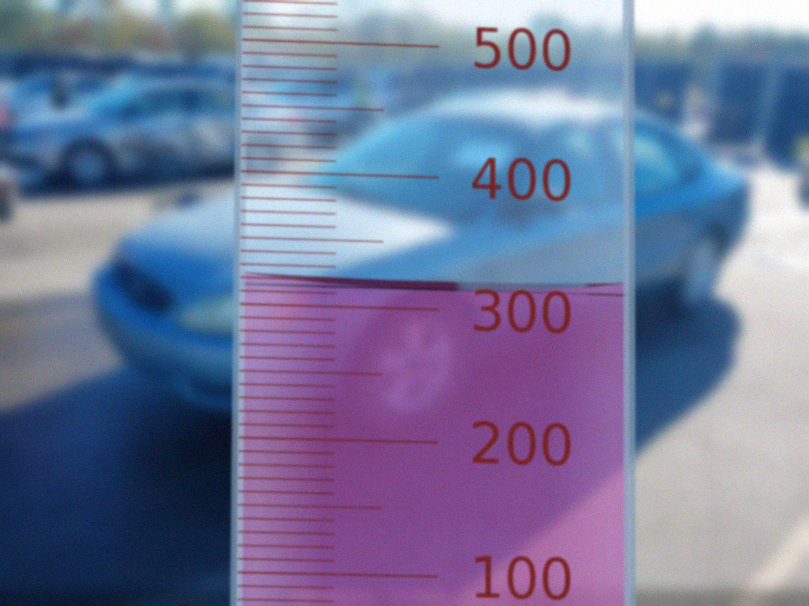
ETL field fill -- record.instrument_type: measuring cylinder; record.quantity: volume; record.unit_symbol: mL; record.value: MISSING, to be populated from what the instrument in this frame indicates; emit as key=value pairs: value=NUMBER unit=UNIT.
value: value=315 unit=mL
